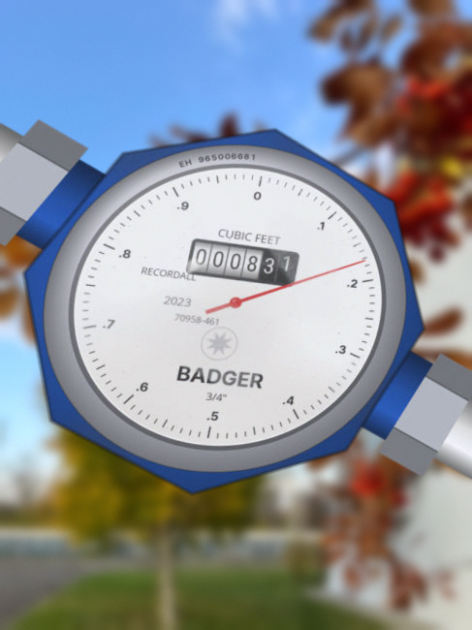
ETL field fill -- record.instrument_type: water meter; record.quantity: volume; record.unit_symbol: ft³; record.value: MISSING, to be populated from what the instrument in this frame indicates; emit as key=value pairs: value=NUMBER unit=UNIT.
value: value=831.17 unit=ft³
